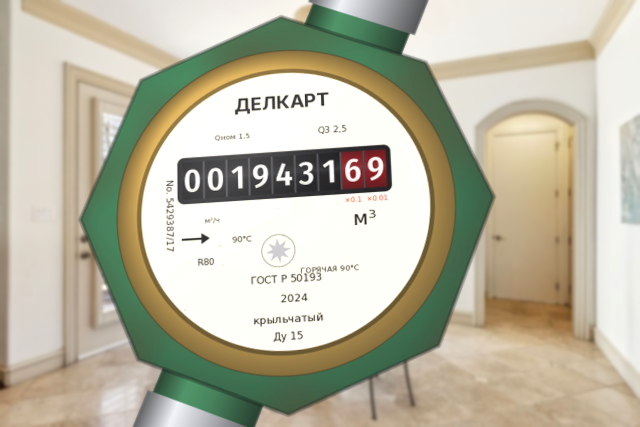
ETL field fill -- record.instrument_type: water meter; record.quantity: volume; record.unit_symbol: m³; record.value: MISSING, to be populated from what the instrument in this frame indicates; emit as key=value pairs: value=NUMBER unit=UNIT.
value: value=19431.69 unit=m³
